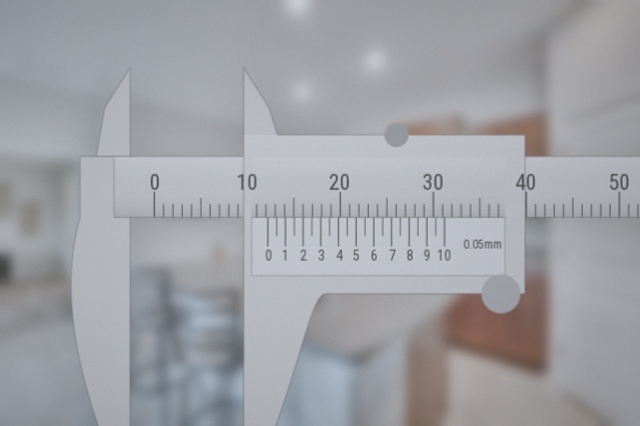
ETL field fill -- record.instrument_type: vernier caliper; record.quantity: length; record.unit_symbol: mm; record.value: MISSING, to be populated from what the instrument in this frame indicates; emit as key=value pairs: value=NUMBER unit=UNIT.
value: value=12.2 unit=mm
